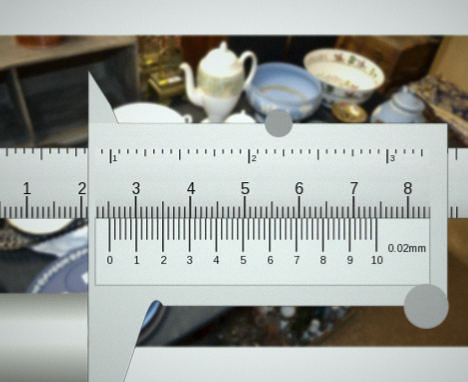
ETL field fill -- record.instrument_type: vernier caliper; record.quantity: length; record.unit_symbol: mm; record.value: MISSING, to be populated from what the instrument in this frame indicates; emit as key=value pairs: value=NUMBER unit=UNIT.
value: value=25.2 unit=mm
